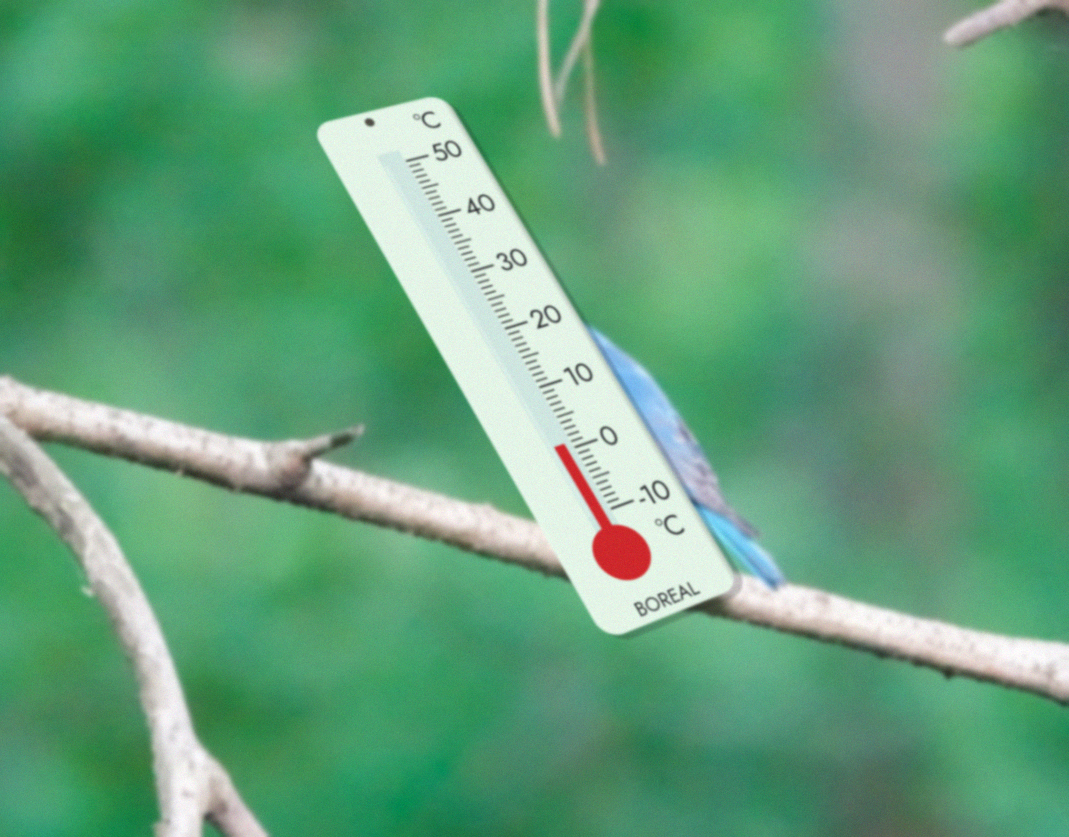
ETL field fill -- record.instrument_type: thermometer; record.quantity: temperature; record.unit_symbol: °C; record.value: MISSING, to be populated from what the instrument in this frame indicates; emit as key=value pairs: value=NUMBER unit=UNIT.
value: value=1 unit=°C
